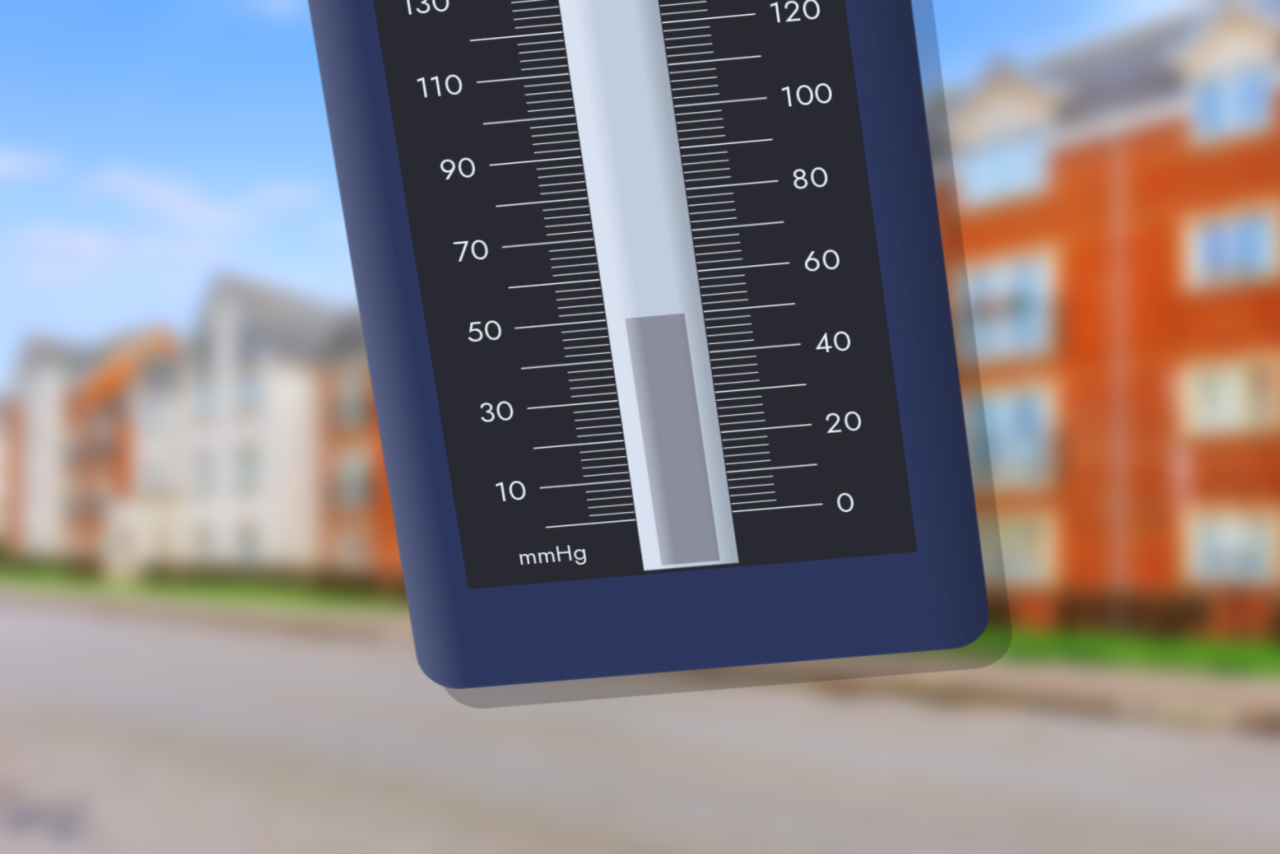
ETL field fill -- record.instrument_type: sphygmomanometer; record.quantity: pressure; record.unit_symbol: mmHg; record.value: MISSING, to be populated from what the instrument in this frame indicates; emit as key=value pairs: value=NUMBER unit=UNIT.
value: value=50 unit=mmHg
